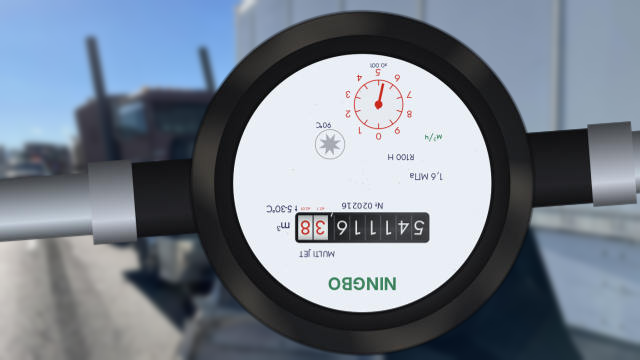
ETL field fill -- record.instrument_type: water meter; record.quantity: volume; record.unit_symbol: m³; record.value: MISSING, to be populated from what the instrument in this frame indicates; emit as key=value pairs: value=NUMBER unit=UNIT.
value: value=541116.385 unit=m³
